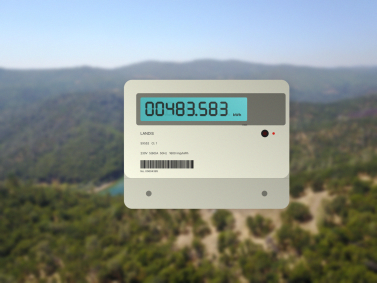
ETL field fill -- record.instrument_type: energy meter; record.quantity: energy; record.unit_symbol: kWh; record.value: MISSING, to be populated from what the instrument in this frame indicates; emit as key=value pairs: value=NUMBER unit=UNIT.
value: value=483.583 unit=kWh
